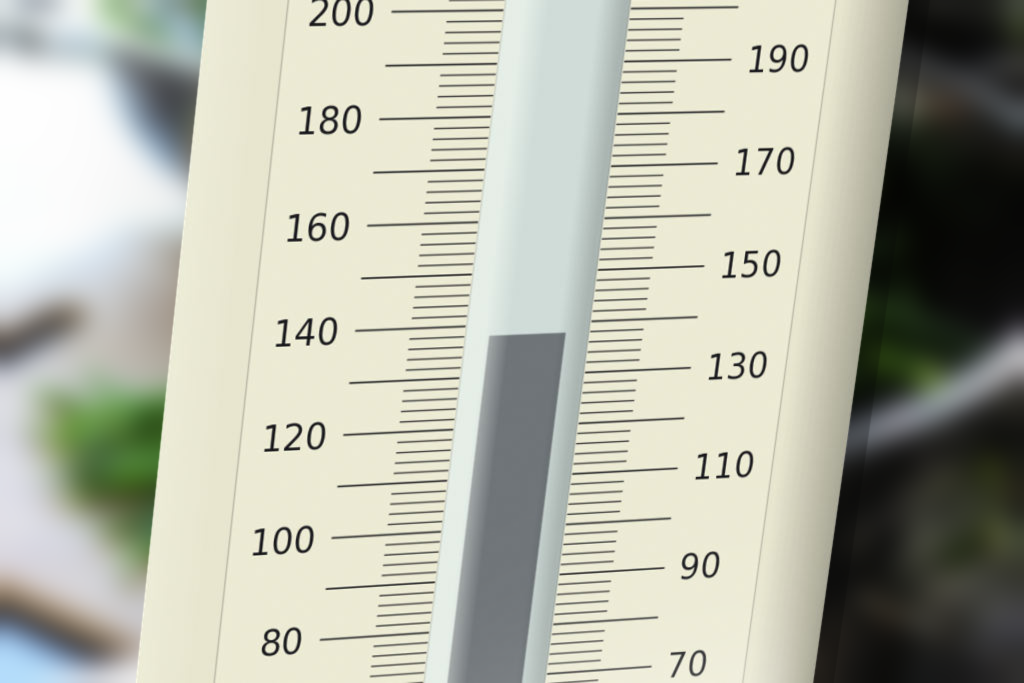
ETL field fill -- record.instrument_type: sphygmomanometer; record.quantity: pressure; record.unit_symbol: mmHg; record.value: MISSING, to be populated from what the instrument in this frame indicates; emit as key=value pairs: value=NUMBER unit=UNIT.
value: value=138 unit=mmHg
